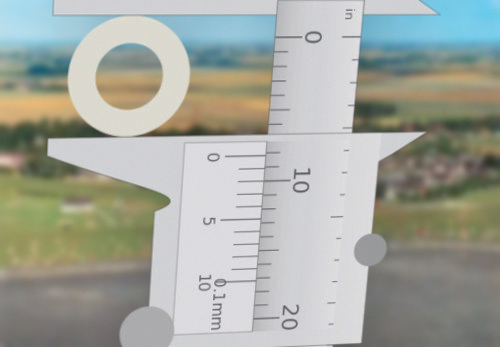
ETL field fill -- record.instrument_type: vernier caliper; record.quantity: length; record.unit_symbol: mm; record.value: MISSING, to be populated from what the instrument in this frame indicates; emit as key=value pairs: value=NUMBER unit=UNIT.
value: value=8.2 unit=mm
